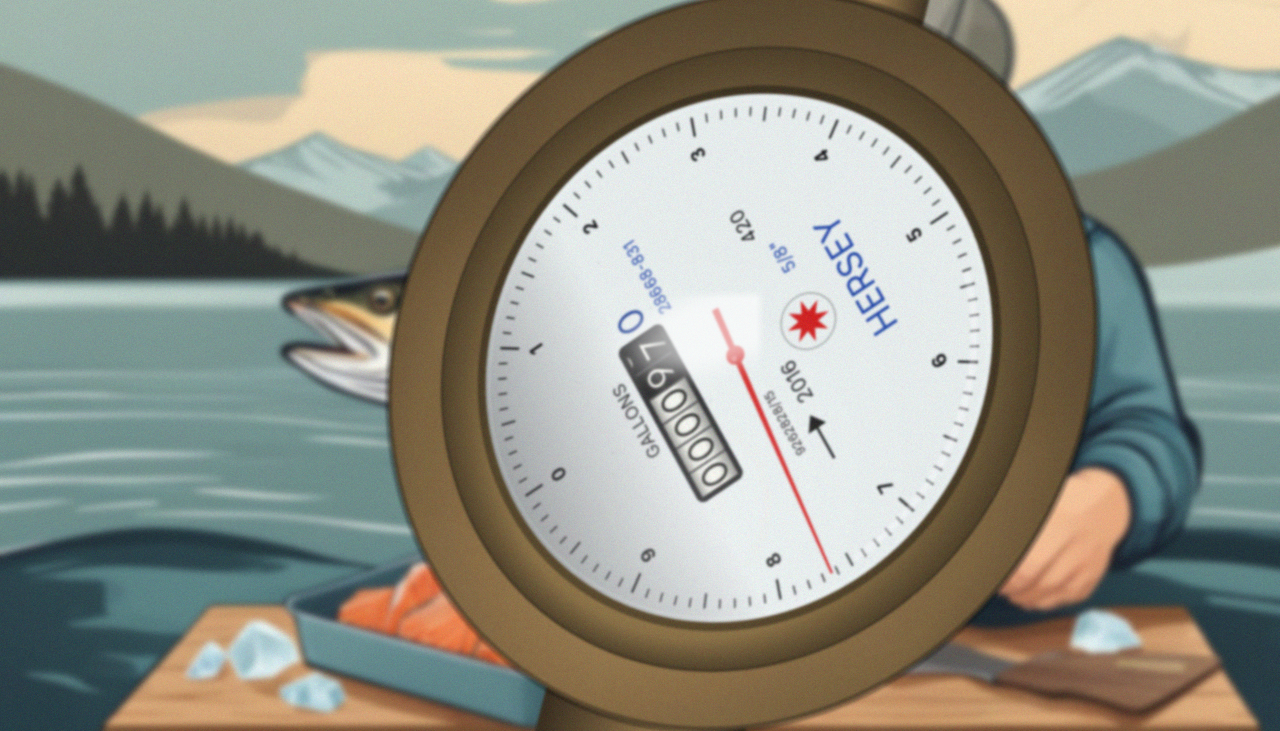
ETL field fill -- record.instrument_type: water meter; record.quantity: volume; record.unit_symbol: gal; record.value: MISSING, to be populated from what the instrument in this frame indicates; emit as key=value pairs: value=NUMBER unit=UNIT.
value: value=967.6 unit=gal
